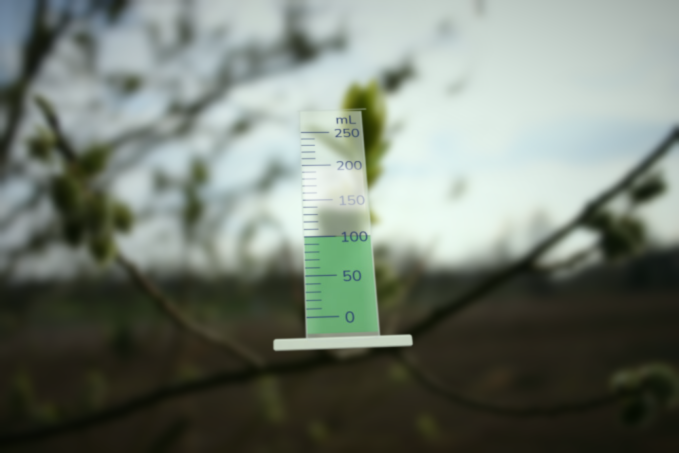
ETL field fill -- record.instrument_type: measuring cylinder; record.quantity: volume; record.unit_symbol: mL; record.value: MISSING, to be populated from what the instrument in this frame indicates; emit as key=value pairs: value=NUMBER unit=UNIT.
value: value=100 unit=mL
